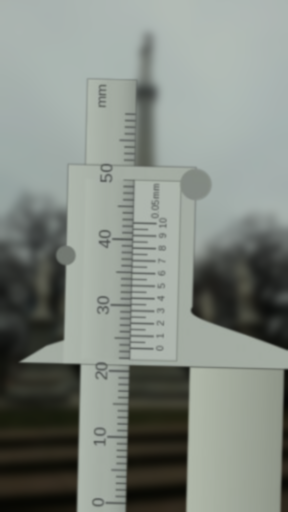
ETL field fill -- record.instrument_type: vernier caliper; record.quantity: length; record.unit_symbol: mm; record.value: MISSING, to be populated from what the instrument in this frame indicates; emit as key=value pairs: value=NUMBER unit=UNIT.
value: value=23.5 unit=mm
